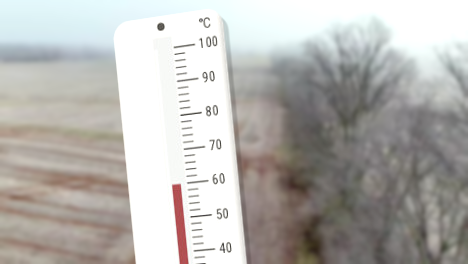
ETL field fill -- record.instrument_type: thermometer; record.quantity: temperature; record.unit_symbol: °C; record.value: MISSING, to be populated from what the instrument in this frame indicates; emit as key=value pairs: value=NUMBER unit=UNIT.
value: value=60 unit=°C
